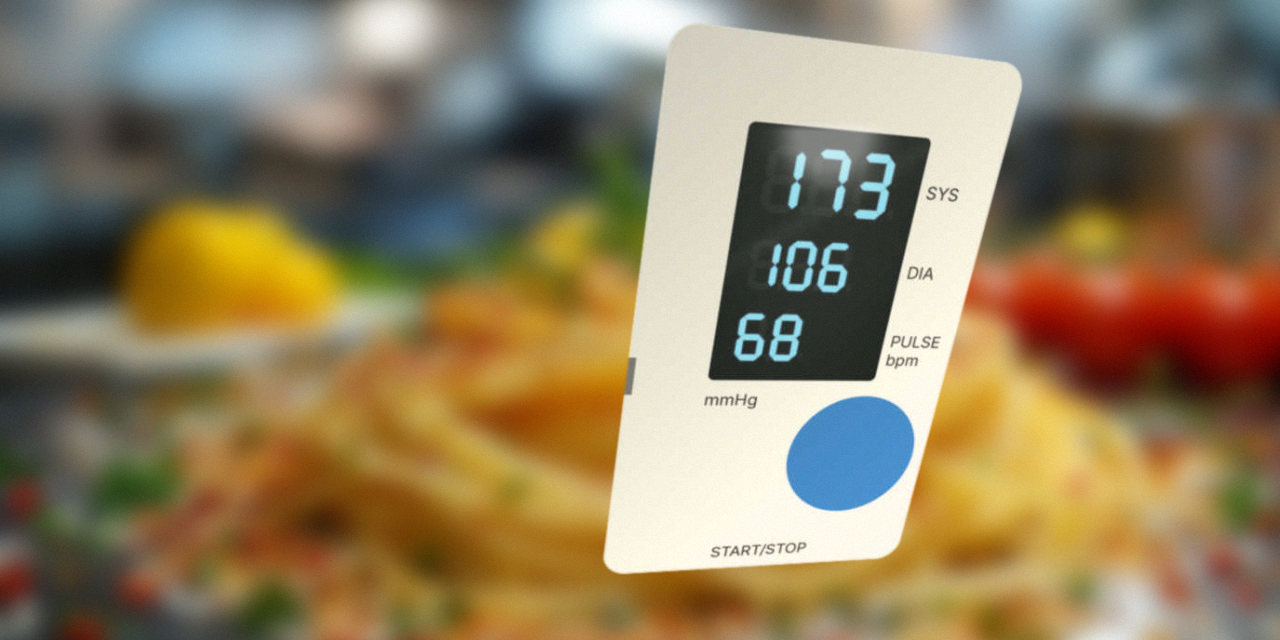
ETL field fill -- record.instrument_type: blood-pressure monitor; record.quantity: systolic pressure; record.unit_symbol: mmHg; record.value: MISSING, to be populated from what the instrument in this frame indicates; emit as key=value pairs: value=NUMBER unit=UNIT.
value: value=173 unit=mmHg
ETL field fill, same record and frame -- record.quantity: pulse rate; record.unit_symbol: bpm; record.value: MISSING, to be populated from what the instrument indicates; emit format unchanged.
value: value=68 unit=bpm
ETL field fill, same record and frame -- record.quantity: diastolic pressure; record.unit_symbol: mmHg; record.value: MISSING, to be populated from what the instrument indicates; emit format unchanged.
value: value=106 unit=mmHg
